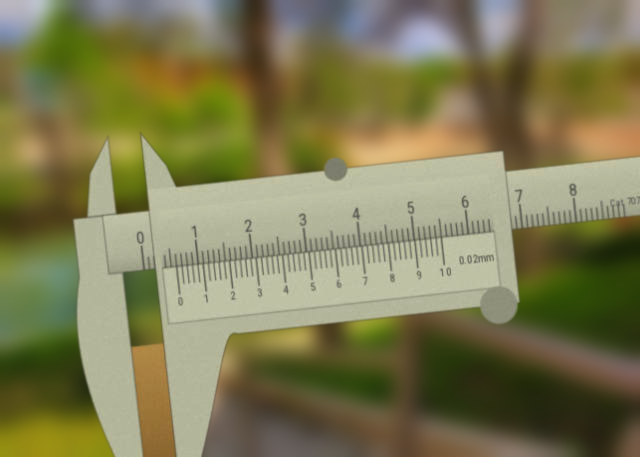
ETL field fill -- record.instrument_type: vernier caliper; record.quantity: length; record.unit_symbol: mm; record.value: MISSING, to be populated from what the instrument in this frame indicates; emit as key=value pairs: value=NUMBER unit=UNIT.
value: value=6.0 unit=mm
